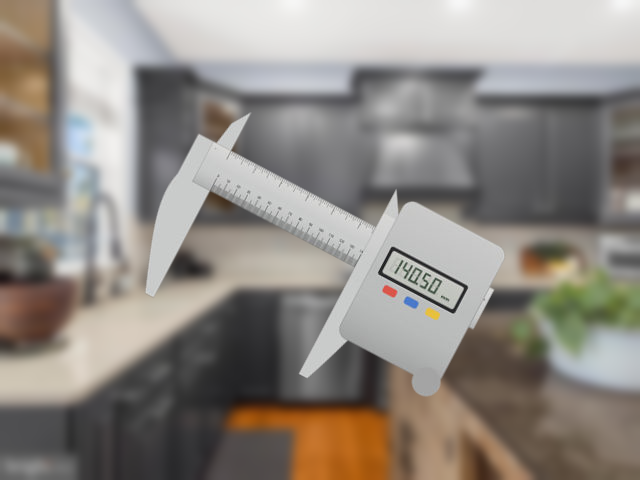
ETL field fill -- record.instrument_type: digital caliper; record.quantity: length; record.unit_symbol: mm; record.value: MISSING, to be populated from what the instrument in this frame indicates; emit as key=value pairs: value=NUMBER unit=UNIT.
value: value=140.50 unit=mm
